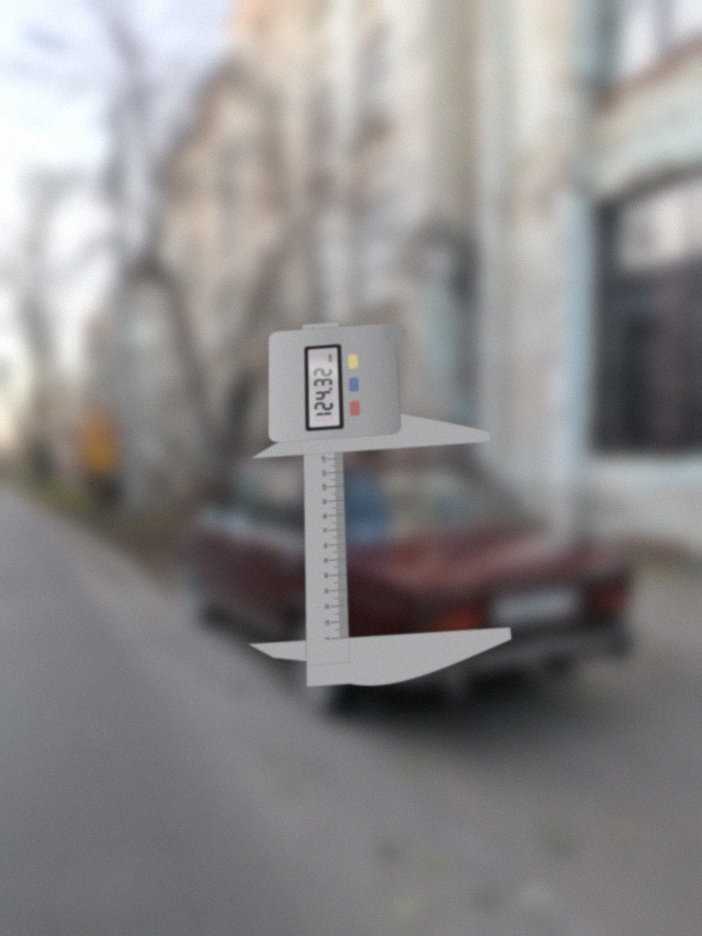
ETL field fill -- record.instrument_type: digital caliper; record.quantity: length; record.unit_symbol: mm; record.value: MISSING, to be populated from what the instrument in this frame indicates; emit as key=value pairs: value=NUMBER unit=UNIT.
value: value=124.32 unit=mm
